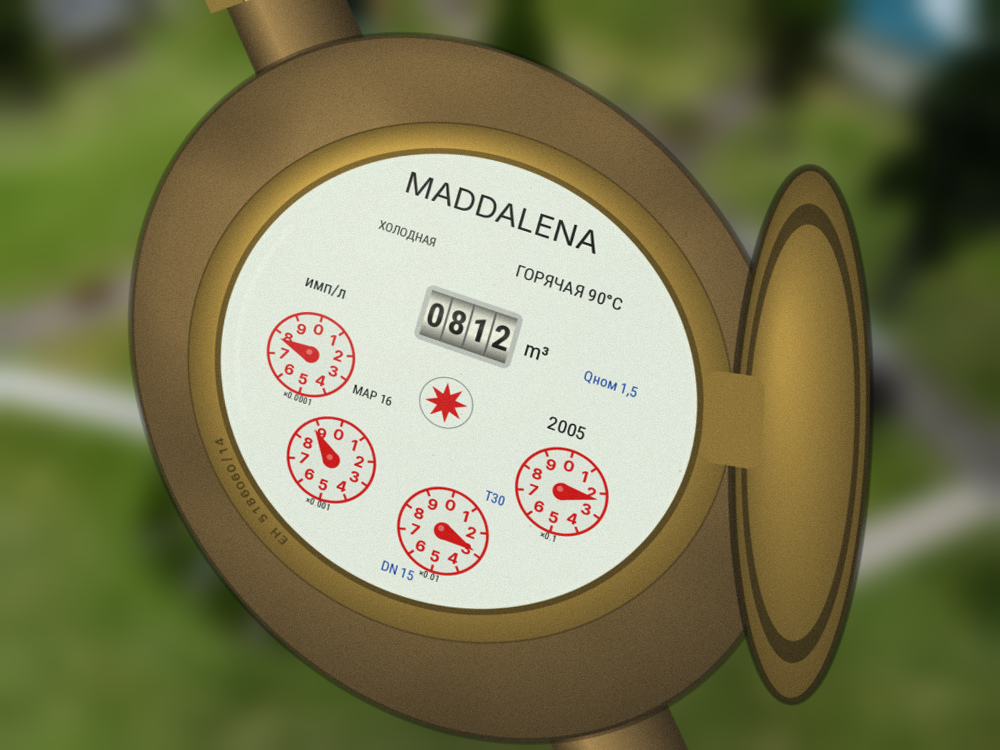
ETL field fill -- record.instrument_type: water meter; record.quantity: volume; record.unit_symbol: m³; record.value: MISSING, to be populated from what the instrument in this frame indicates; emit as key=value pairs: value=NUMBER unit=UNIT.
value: value=812.2287 unit=m³
